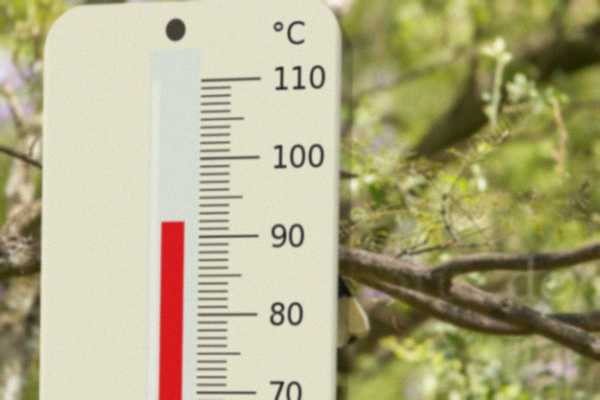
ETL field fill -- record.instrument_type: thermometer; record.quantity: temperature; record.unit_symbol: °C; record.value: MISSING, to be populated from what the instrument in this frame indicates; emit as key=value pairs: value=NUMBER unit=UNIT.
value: value=92 unit=°C
